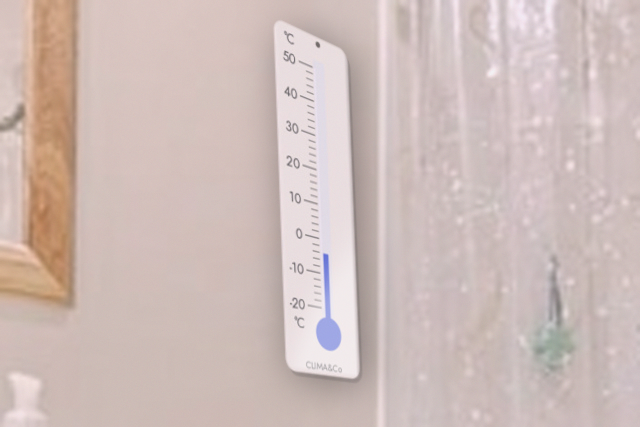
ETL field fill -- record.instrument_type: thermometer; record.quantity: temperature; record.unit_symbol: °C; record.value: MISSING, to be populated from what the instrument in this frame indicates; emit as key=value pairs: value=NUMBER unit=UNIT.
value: value=-4 unit=°C
